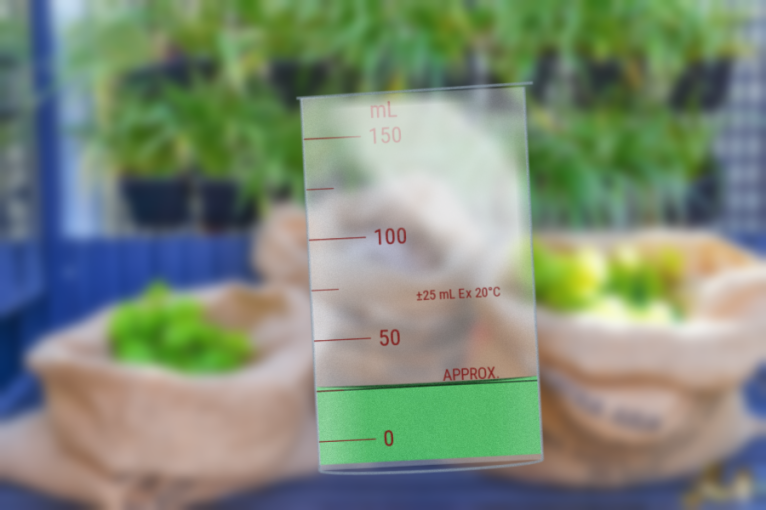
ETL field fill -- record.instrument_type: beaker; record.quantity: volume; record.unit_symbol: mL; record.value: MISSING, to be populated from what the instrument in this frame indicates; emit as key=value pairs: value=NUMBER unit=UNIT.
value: value=25 unit=mL
